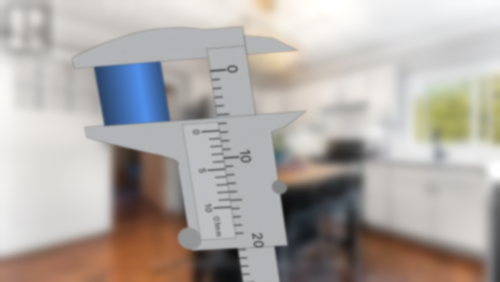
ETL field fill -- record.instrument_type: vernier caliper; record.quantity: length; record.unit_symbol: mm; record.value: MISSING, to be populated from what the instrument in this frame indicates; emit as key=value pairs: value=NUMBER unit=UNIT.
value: value=6.8 unit=mm
